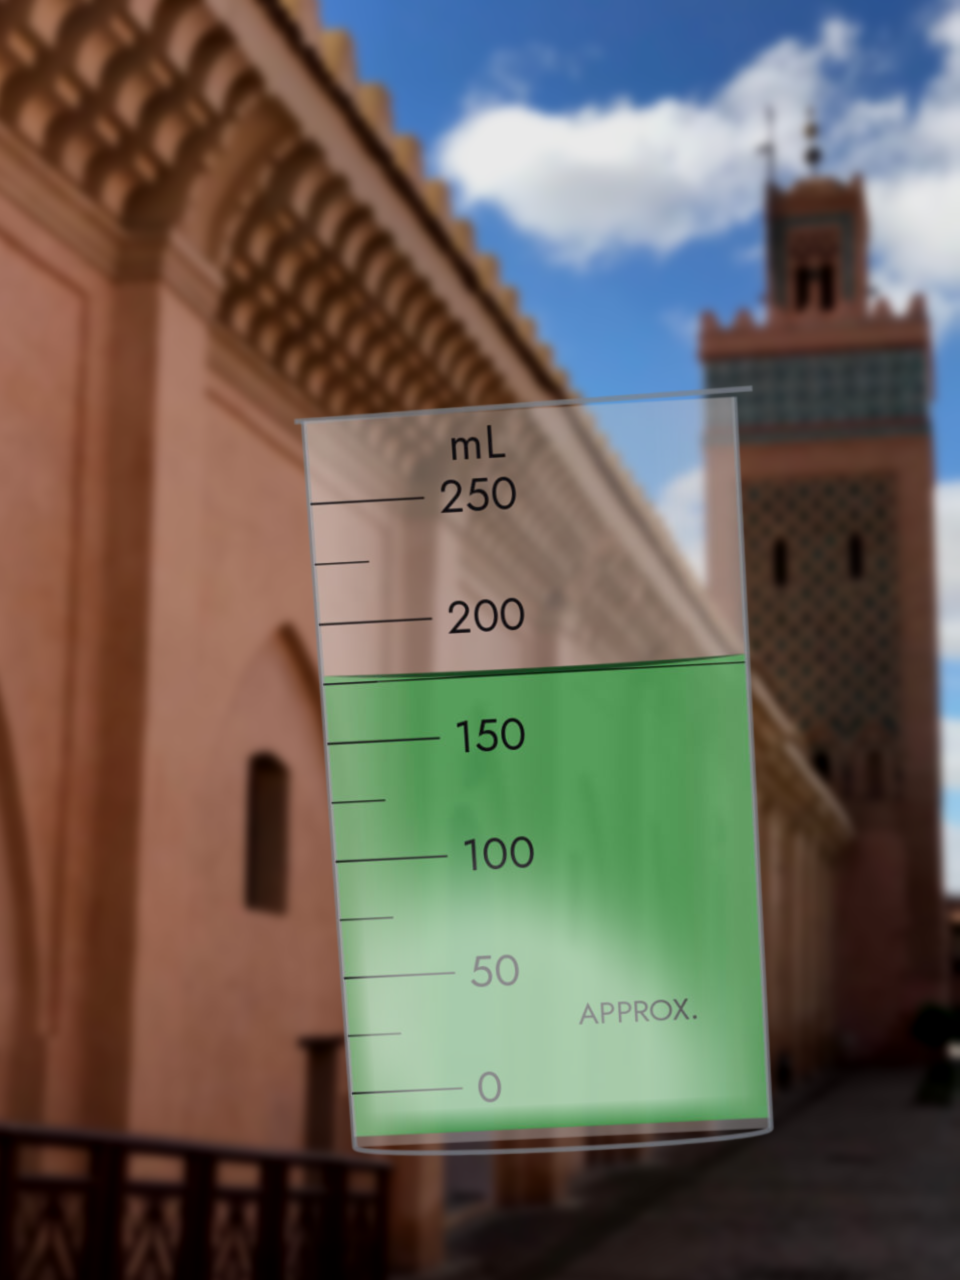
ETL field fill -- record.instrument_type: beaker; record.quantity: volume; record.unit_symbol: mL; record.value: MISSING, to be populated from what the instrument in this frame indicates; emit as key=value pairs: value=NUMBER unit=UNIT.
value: value=175 unit=mL
